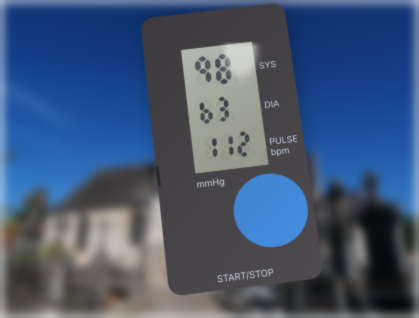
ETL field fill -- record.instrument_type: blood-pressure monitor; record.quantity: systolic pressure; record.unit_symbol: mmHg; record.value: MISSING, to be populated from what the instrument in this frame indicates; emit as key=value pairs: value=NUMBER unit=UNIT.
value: value=98 unit=mmHg
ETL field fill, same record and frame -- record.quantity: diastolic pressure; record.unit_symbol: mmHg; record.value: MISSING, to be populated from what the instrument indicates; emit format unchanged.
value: value=63 unit=mmHg
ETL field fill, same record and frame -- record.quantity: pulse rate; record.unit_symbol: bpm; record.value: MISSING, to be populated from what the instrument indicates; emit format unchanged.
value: value=112 unit=bpm
